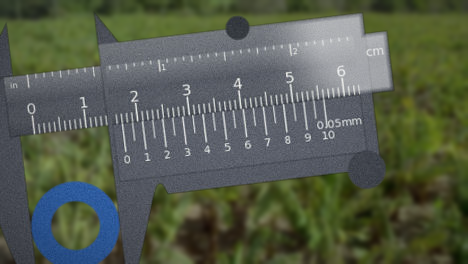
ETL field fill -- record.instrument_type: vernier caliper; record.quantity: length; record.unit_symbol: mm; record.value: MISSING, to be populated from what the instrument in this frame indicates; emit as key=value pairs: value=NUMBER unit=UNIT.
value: value=17.0 unit=mm
